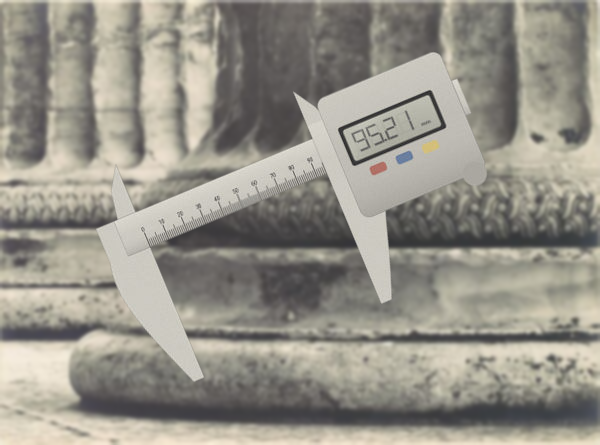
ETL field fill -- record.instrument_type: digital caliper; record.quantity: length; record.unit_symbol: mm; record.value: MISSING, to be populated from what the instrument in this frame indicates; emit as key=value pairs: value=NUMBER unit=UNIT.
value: value=95.21 unit=mm
